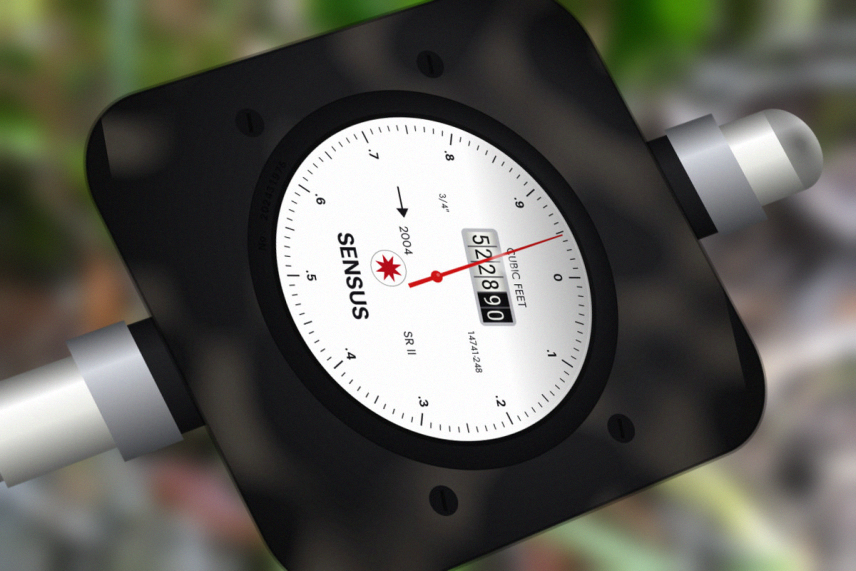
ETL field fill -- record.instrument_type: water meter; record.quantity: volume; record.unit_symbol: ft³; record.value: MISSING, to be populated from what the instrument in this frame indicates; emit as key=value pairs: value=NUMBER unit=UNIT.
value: value=522889.95 unit=ft³
